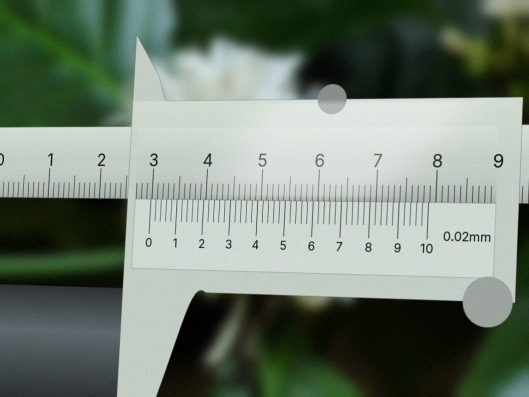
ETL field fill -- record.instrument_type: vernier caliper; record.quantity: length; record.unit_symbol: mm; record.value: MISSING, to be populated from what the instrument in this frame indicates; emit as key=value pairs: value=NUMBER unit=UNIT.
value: value=29.8 unit=mm
